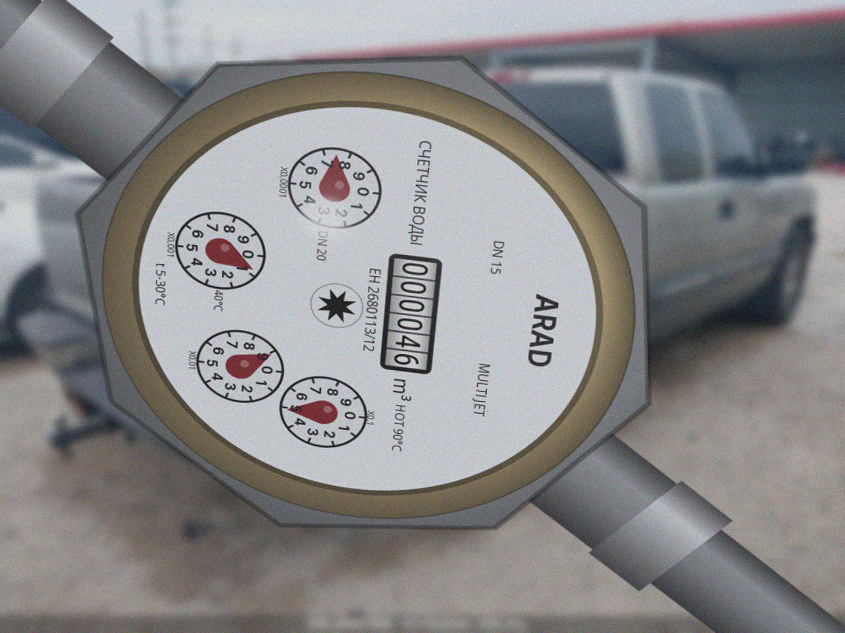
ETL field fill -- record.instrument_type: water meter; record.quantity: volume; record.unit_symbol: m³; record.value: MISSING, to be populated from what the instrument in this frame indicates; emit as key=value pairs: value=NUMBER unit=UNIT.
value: value=46.4907 unit=m³
